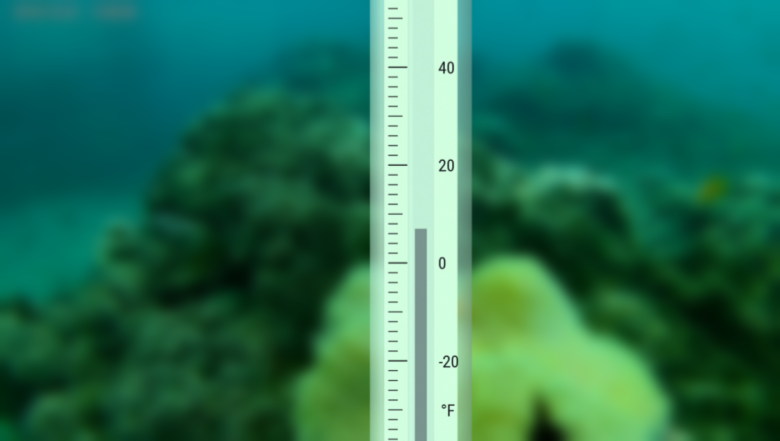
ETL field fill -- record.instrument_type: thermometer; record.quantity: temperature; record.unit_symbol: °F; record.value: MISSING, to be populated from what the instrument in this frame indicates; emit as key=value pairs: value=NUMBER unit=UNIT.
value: value=7 unit=°F
